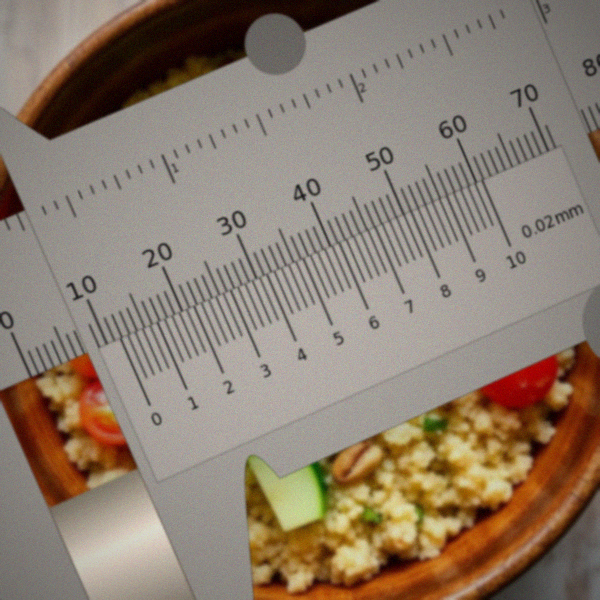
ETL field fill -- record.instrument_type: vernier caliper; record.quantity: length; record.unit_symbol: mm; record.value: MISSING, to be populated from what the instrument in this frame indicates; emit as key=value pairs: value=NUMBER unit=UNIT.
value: value=11.8 unit=mm
